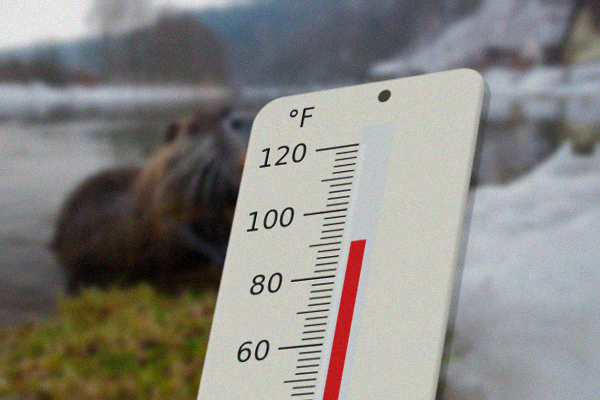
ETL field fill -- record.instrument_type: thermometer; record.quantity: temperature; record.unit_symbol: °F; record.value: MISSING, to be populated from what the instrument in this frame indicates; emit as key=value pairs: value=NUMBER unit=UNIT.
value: value=90 unit=°F
